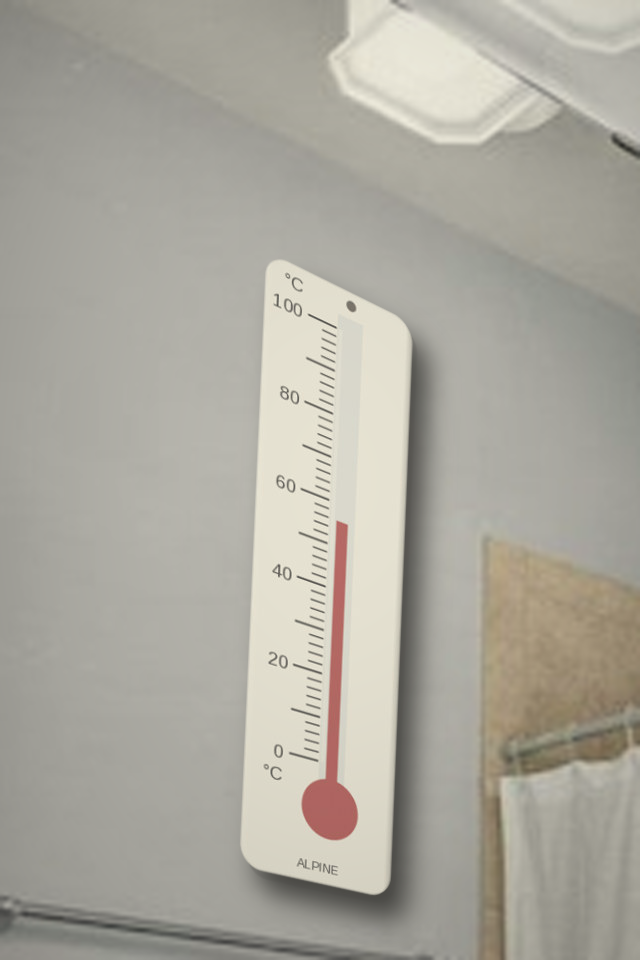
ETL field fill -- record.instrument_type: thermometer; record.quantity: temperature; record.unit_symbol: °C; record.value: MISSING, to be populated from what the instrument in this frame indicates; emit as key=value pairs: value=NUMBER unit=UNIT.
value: value=56 unit=°C
